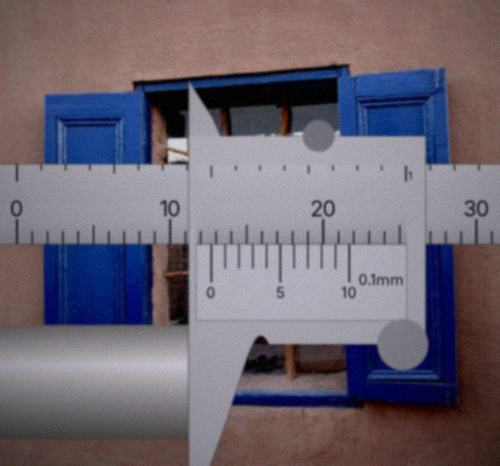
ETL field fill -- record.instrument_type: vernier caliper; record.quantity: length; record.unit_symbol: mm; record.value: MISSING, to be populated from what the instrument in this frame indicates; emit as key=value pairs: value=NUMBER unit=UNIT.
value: value=12.7 unit=mm
